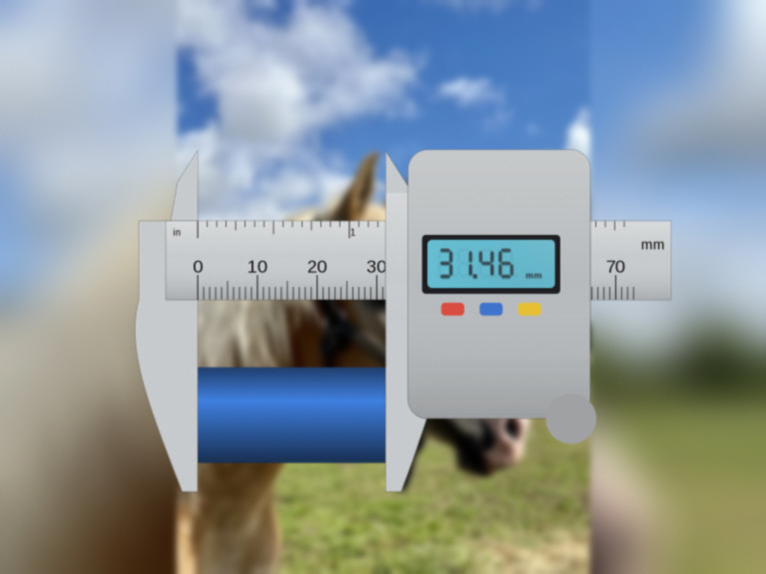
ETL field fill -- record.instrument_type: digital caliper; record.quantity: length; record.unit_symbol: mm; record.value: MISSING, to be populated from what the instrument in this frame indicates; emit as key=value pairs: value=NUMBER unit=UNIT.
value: value=31.46 unit=mm
